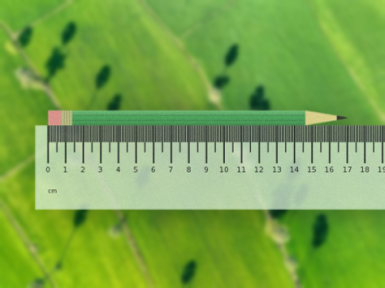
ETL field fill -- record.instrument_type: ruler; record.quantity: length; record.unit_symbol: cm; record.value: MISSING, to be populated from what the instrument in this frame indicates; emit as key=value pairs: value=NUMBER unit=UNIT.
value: value=17 unit=cm
